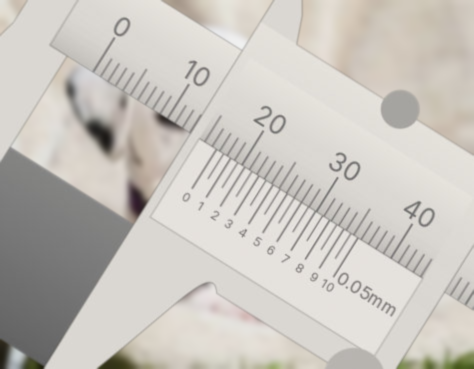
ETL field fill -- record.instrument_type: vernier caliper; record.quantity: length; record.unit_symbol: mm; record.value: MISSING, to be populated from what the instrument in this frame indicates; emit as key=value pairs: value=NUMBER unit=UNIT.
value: value=16.6 unit=mm
